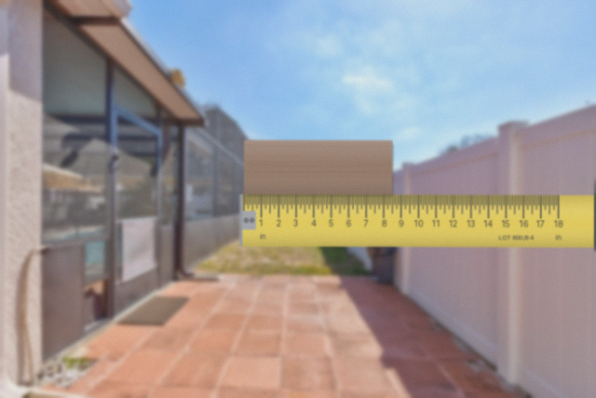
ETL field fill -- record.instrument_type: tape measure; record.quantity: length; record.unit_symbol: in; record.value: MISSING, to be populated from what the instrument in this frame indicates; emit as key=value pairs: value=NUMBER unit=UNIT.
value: value=8.5 unit=in
